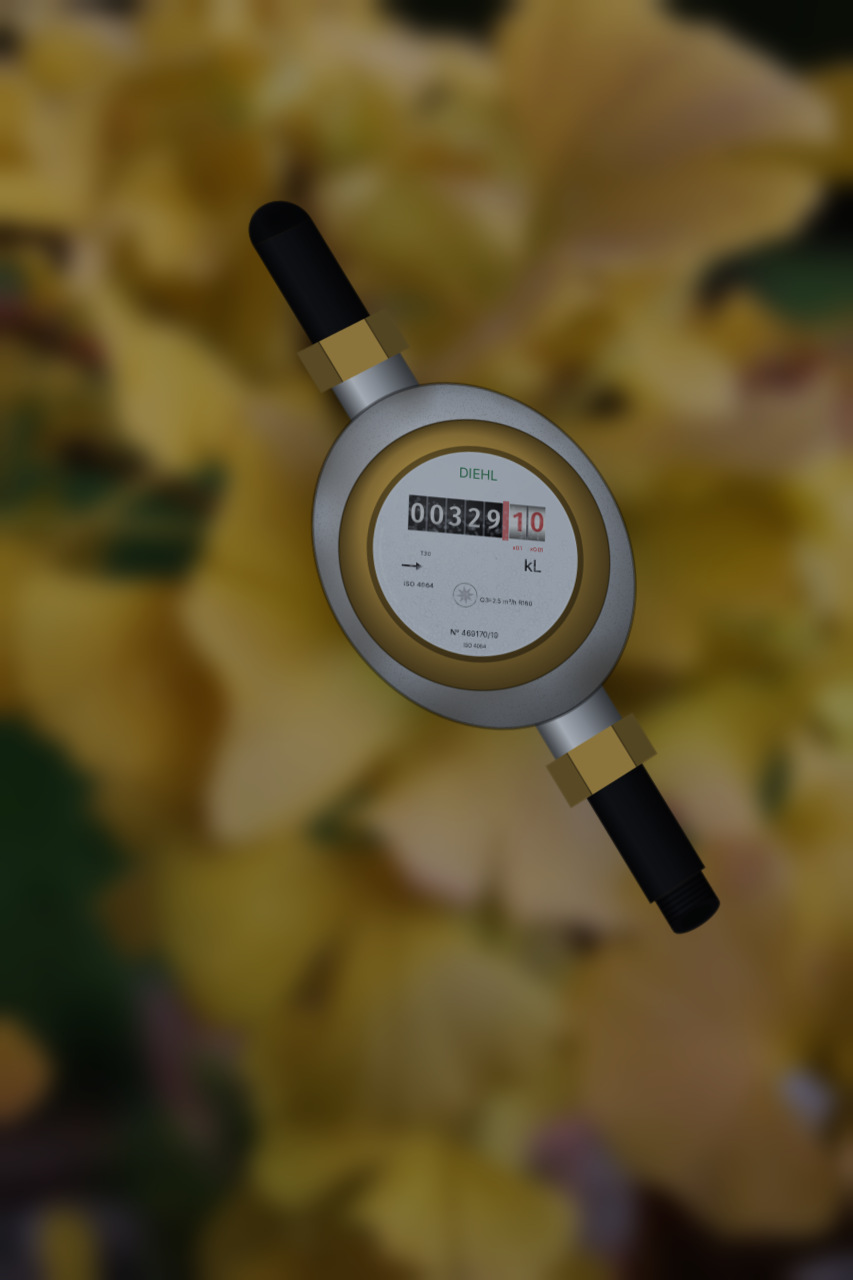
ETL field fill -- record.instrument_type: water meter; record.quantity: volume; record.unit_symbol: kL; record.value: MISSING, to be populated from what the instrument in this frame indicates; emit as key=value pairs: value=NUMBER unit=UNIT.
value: value=329.10 unit=kL
